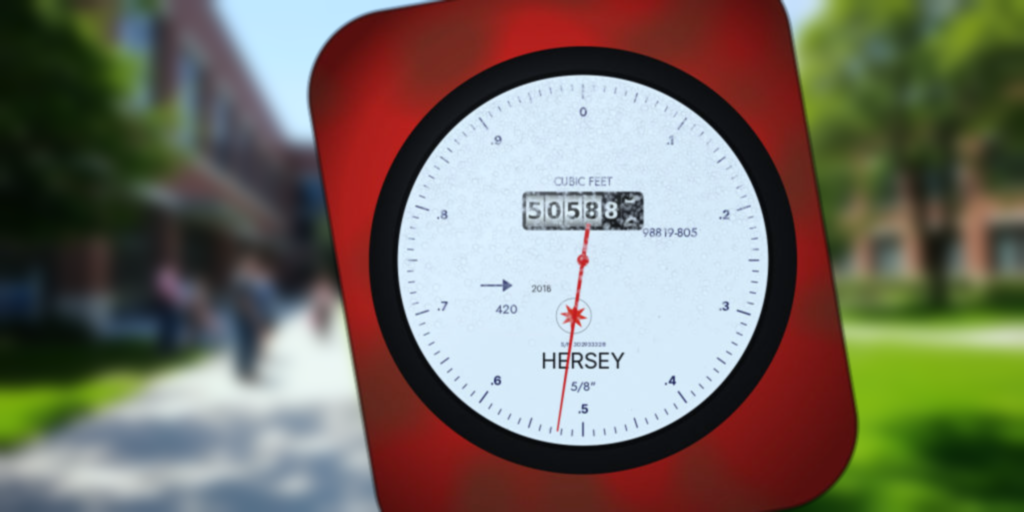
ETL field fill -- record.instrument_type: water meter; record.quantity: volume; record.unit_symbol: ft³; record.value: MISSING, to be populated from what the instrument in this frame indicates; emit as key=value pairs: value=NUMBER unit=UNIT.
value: value=505885.52 unit=ft³
